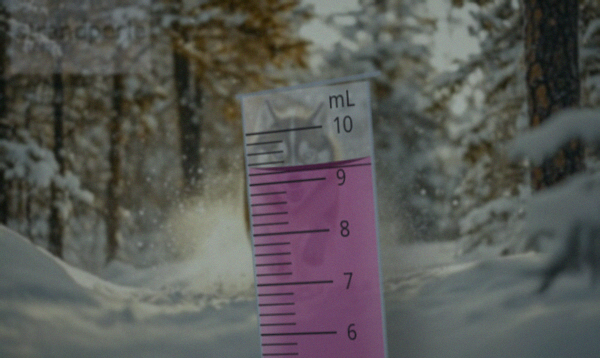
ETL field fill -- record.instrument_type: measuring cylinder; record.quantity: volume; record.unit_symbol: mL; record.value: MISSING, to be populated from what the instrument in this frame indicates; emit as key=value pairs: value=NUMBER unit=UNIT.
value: value=9.2 unit=mL
